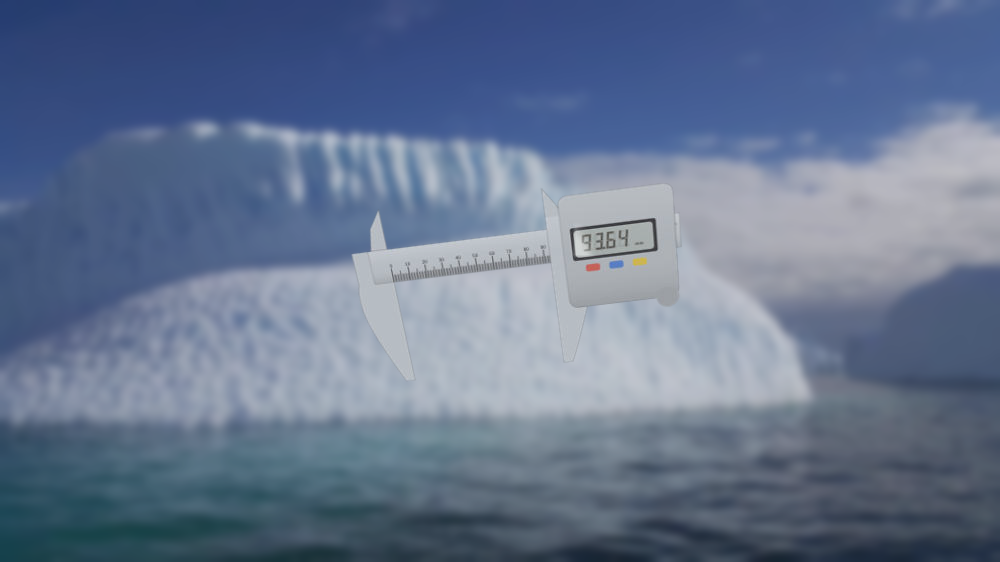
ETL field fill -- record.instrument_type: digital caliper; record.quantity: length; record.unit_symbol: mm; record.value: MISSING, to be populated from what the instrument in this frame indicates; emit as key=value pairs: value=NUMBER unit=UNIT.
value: value=93.64 unit=mm
